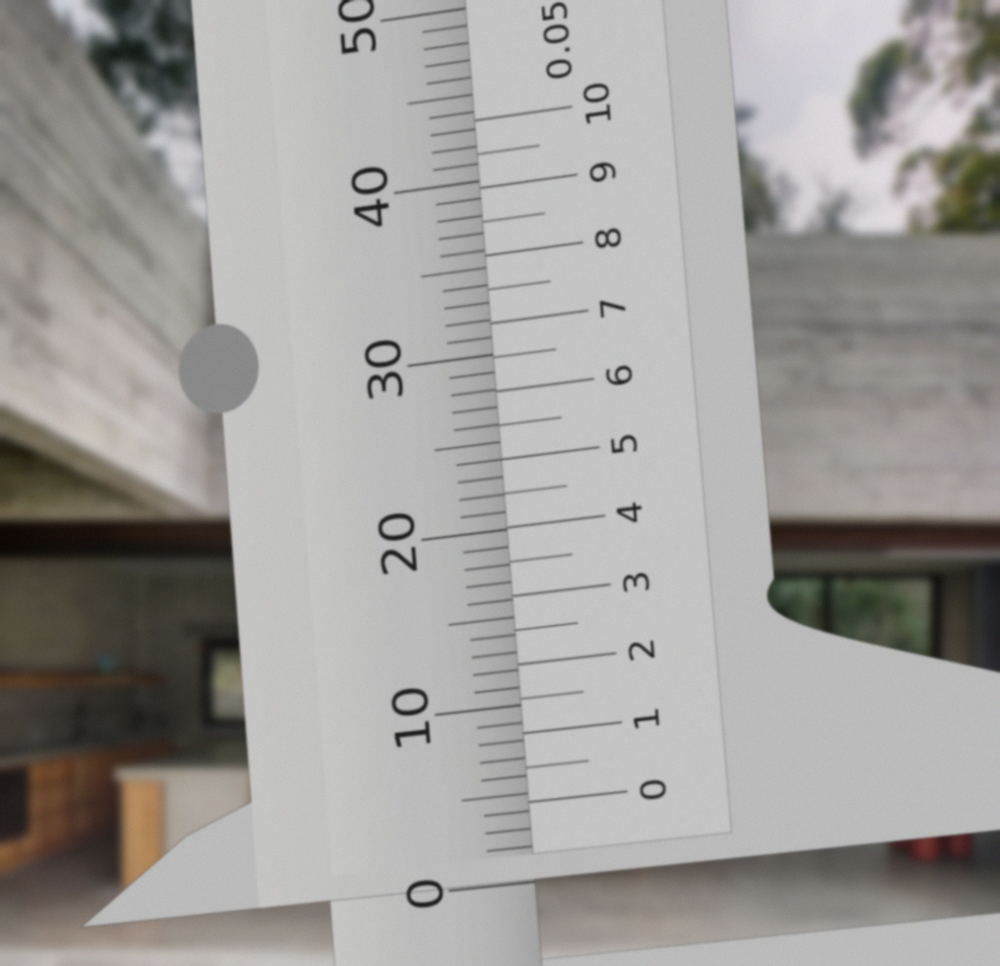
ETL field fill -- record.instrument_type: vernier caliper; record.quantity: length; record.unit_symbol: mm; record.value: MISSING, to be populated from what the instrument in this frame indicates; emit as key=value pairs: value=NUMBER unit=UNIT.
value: value=4.5 unit=mm
